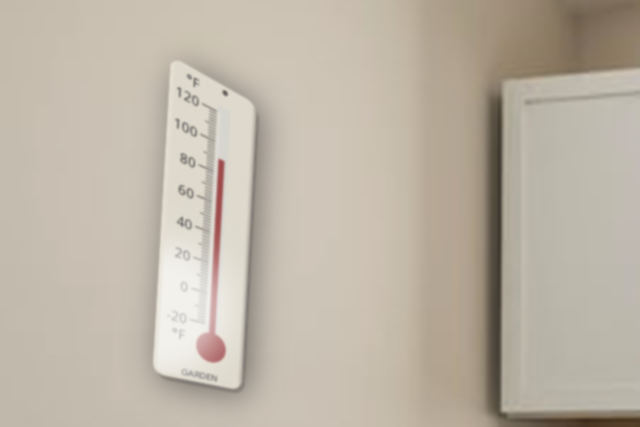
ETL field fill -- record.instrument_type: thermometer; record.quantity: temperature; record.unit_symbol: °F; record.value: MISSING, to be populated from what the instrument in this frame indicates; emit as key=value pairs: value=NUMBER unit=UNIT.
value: value=90 unit=°F
